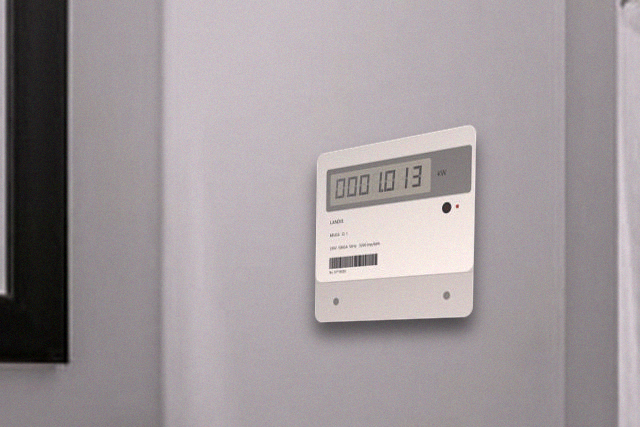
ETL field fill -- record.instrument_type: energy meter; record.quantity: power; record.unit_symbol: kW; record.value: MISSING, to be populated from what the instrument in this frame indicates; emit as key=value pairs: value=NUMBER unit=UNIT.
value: value=1.013 unit=kW
